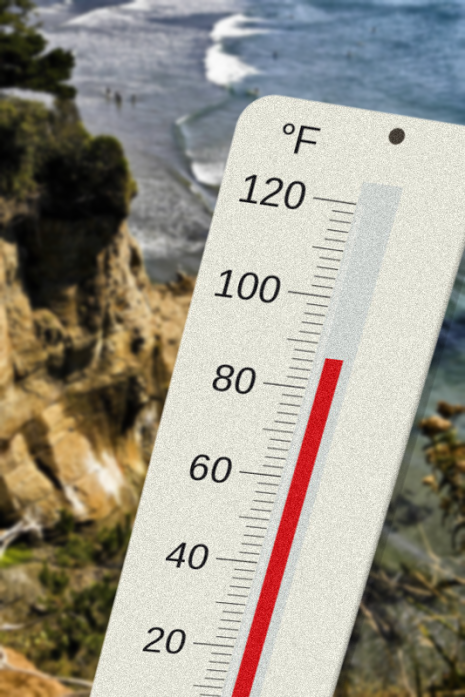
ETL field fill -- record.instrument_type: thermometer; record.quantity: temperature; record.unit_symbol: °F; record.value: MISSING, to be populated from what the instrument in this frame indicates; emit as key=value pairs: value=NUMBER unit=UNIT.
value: value=87 unit=°F
